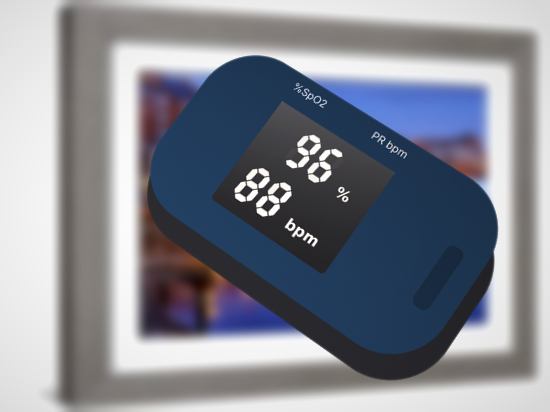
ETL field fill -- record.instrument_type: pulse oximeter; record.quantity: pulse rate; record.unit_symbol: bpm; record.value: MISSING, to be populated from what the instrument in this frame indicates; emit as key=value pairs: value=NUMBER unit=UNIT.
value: value=88 unit=bpm
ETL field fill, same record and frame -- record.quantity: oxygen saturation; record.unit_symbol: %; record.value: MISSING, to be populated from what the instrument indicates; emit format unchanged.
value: value=96 unit=%
